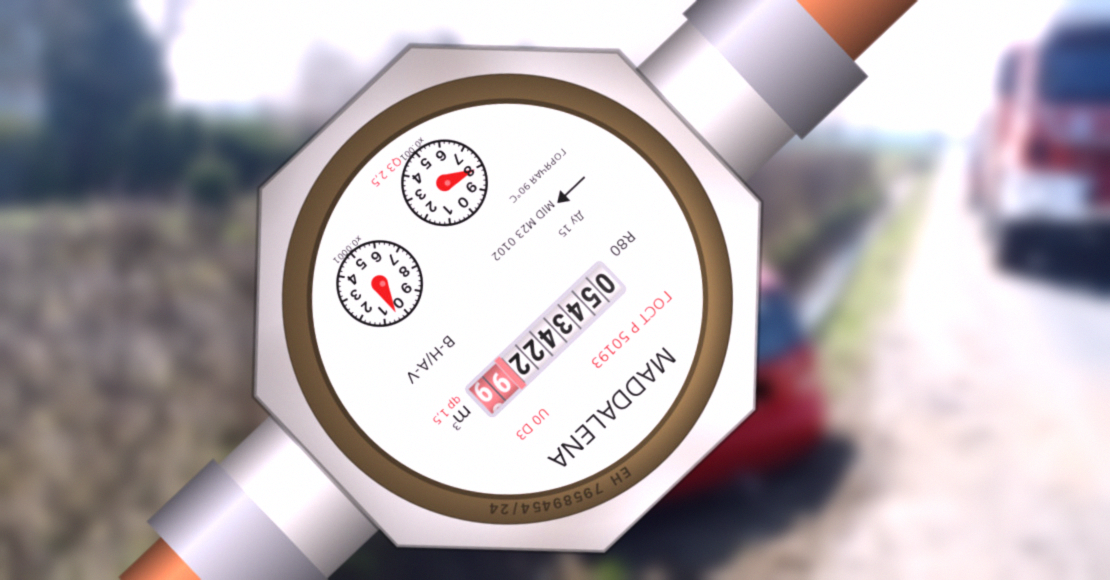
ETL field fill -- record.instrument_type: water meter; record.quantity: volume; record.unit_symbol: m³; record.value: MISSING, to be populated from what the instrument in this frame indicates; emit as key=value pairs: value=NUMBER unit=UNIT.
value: value=543422.9880 unit=m³
